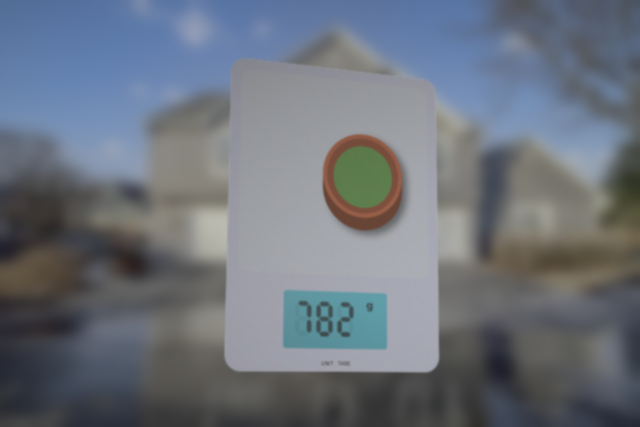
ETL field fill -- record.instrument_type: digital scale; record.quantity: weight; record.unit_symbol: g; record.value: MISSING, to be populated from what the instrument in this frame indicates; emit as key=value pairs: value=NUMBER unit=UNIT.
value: value=782 unit=g
